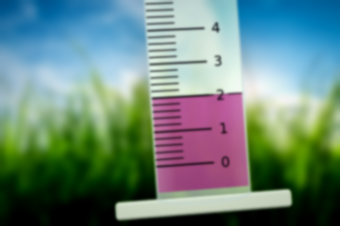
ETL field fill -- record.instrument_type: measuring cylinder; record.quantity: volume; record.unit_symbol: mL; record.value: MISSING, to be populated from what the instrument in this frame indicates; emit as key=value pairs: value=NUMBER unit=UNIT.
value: value=2 unit=mL
